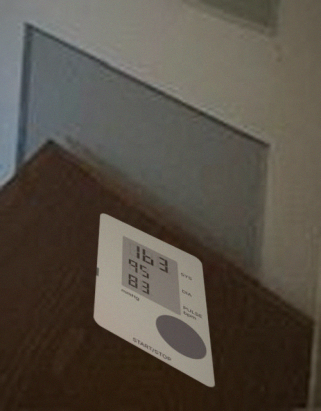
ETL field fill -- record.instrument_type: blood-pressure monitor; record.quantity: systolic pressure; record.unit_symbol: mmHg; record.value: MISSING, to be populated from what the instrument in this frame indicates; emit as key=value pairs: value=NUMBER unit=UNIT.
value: value=163 unit=mmHg
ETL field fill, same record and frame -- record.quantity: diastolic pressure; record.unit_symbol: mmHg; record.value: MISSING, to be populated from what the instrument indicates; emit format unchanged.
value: value=95 unit=mmHg
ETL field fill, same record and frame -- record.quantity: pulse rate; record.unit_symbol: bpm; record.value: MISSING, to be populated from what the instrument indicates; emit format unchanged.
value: value=83 unit=bpm
